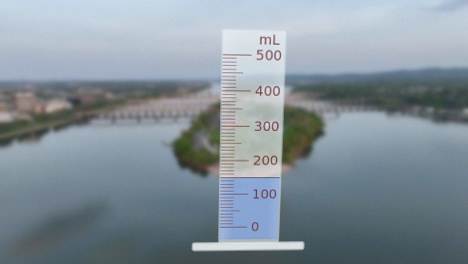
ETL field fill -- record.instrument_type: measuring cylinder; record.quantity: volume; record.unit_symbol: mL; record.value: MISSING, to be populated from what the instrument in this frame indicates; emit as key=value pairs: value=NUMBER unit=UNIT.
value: value=150 unit=mL
